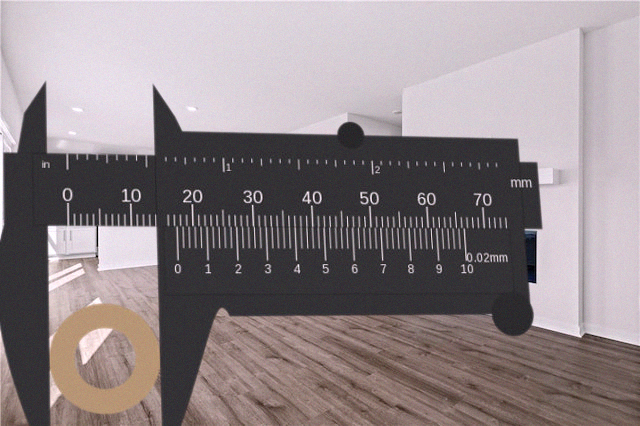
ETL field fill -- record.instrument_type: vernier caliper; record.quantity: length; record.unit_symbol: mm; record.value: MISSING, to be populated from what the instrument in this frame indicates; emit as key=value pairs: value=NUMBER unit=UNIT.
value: value=17.4 unit=mm
